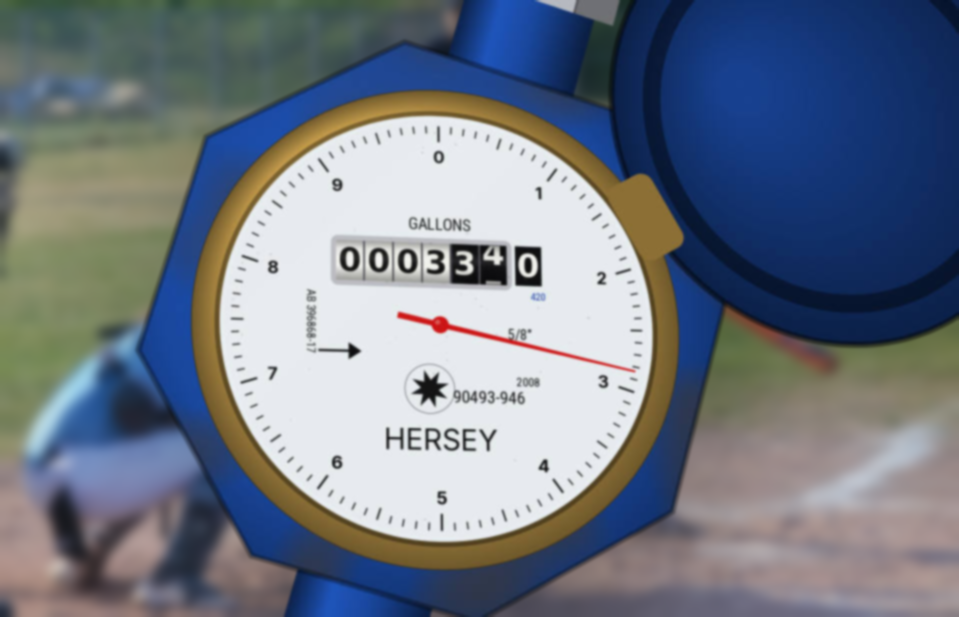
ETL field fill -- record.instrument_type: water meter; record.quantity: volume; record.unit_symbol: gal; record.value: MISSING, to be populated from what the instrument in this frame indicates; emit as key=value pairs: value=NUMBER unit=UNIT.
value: value=3342.8 unit=gal
